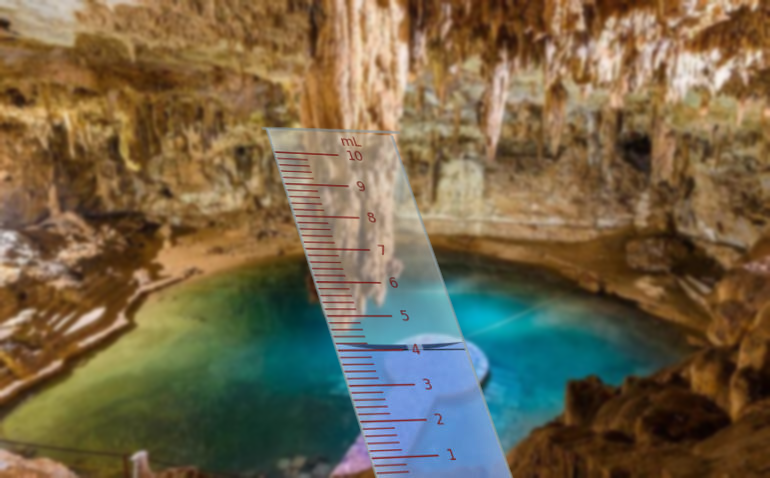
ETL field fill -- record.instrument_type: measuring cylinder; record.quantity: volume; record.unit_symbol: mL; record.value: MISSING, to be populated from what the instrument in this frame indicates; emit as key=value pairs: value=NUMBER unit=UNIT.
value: value=4 unit=mL
